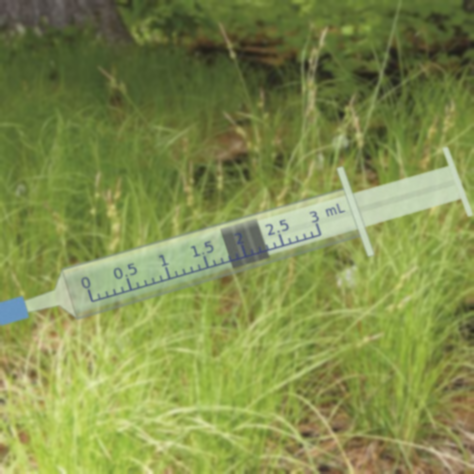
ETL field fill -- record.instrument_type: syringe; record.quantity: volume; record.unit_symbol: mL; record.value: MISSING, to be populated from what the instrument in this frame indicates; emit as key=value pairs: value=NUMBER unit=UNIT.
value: value=1.8 unit=mL
